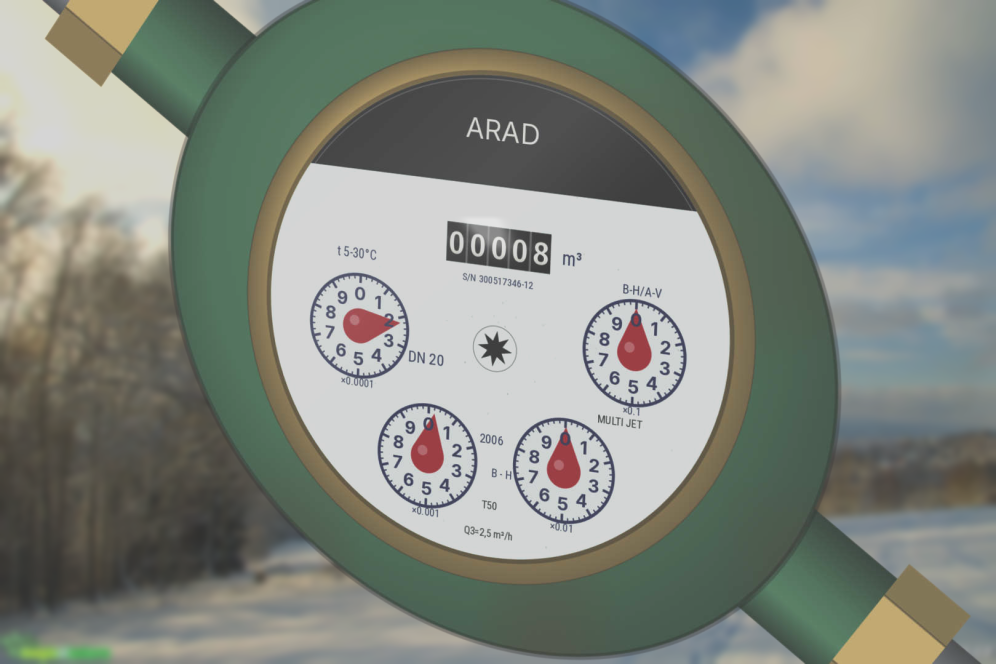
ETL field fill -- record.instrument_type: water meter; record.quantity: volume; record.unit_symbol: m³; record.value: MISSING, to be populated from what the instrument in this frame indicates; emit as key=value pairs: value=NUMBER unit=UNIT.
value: value=8.0002 unit=m³
